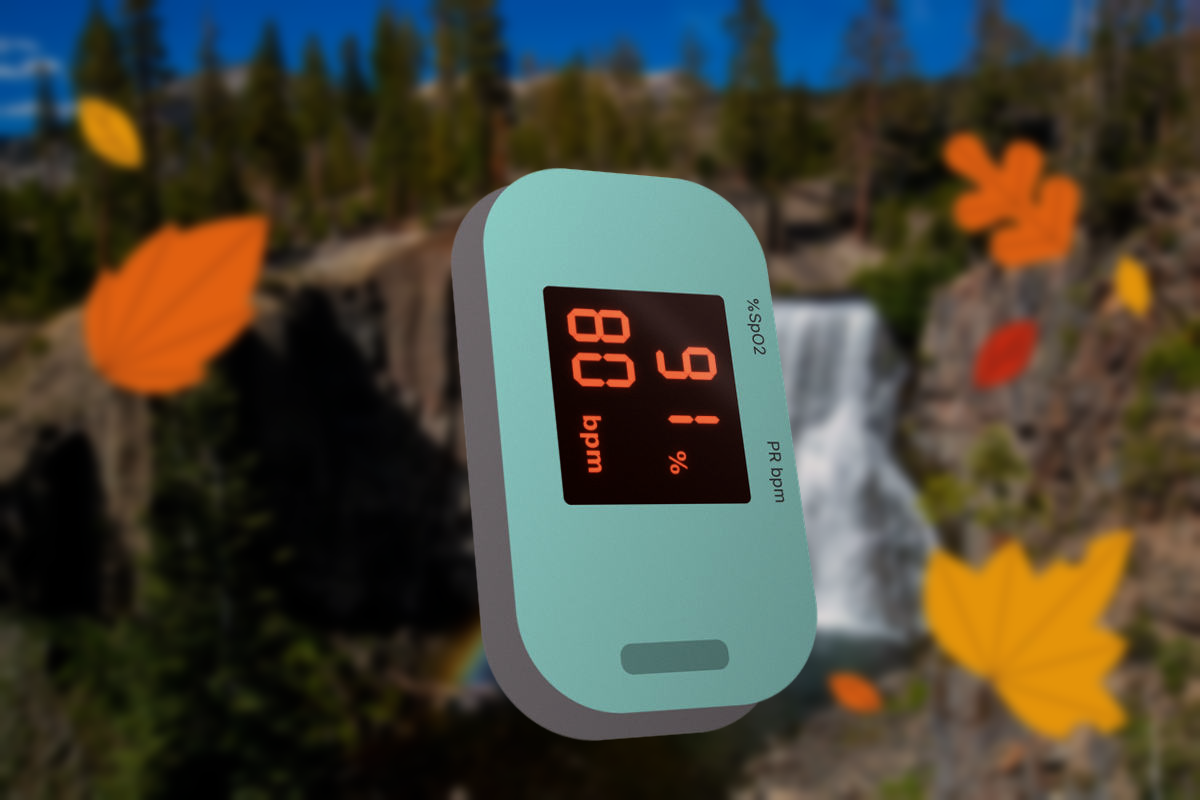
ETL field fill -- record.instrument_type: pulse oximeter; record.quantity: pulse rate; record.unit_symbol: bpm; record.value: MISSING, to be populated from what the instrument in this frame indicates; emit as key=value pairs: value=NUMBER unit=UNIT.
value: value=80 unit=bpm
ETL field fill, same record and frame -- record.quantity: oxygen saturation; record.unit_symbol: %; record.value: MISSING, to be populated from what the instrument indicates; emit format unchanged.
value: value=91 unit=%
